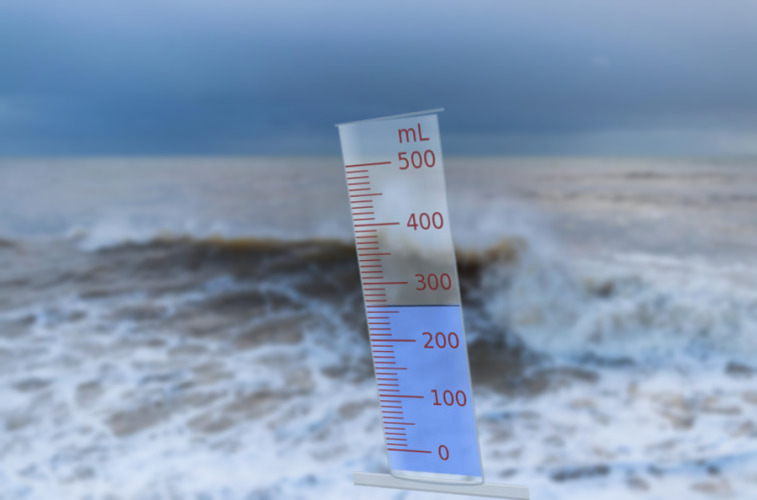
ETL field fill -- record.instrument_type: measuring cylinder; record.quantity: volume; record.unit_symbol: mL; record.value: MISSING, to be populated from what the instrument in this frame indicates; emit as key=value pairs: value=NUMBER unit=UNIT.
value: value=260 unit=mL
